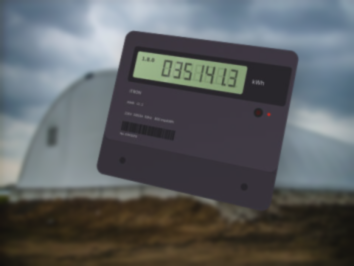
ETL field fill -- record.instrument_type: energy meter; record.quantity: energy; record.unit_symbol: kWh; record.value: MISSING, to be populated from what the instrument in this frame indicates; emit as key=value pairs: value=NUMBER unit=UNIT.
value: value=35141.3 unit=kWh
